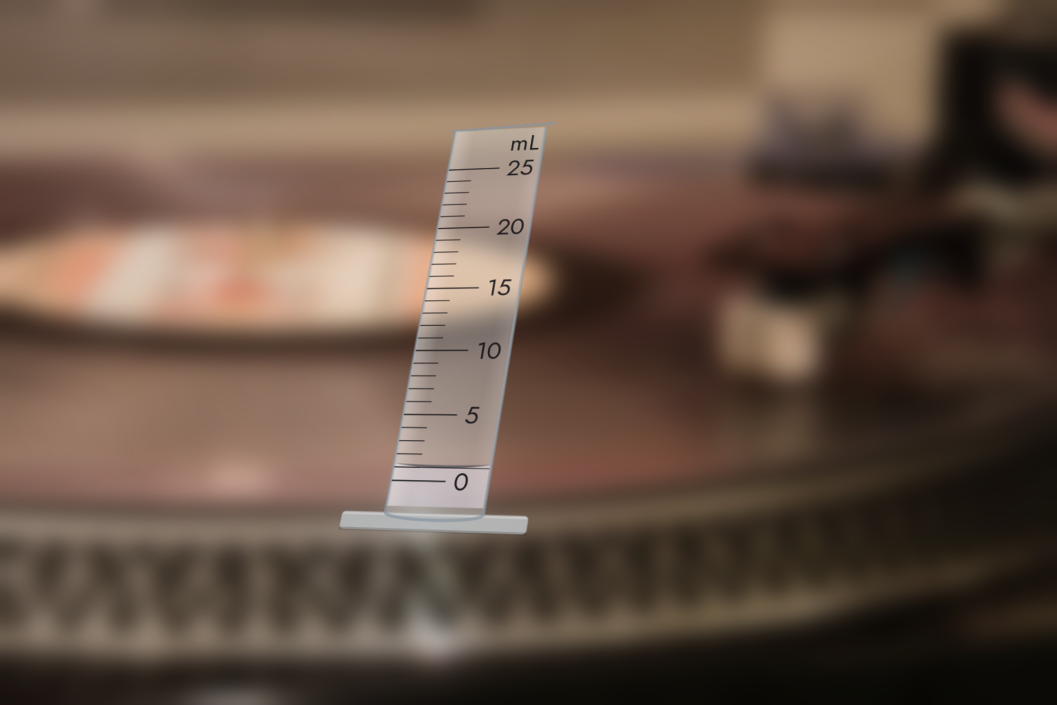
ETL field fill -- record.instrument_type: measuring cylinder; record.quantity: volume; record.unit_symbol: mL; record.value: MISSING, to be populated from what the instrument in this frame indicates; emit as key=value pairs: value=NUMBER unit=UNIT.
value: value=1 unit=mL
